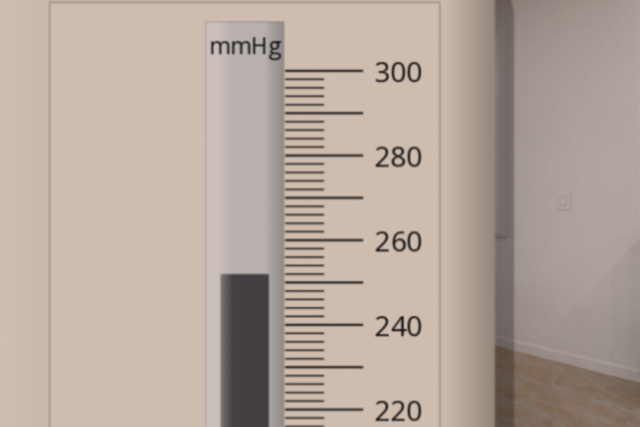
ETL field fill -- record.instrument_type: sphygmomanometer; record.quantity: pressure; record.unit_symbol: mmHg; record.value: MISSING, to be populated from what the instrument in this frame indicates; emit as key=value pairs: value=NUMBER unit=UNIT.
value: value=252 unit=mmHg
